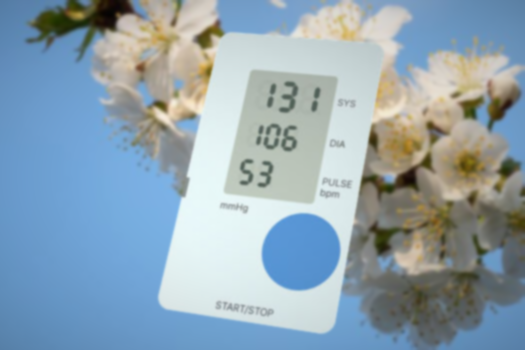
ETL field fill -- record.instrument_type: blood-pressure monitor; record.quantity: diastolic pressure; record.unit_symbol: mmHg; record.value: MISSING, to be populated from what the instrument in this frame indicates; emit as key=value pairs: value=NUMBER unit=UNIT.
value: value=106 unit=mmHg
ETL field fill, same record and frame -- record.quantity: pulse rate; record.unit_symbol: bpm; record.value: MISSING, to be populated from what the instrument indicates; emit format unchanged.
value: value=53 unit=bpm
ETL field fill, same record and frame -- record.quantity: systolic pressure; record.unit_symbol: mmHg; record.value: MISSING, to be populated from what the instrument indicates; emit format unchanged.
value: value=131 unit=mmHg
